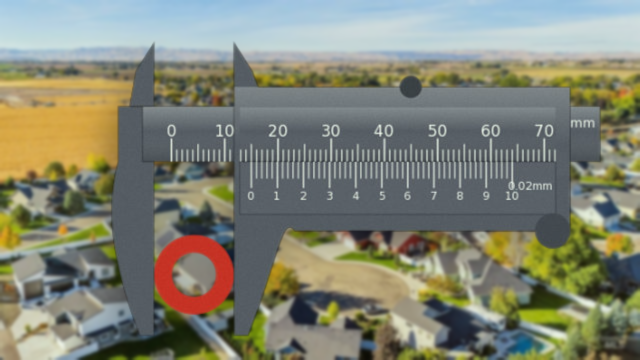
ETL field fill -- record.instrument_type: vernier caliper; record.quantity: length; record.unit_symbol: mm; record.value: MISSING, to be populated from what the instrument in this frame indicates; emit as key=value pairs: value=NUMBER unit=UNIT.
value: value=15.0 unit=mm
